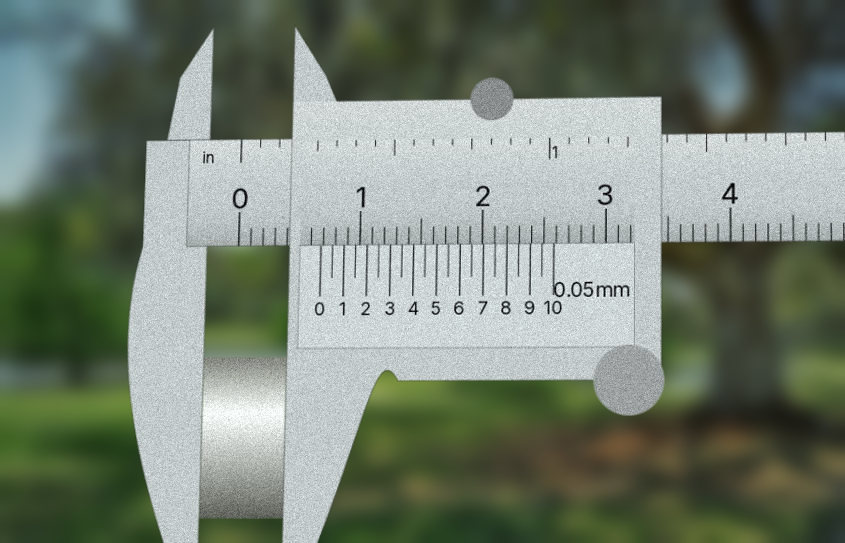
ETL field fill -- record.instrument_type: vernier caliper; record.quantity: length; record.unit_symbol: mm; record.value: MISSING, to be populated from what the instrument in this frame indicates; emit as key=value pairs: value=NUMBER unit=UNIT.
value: value=6.8 unit=mm
